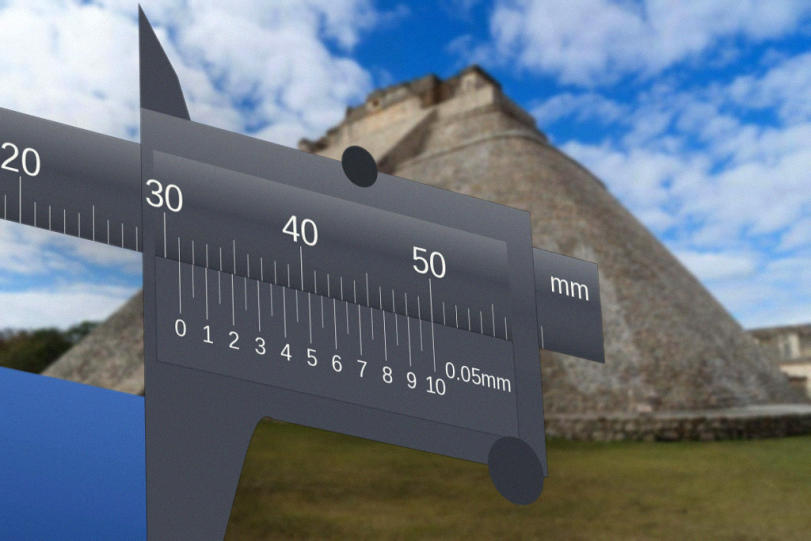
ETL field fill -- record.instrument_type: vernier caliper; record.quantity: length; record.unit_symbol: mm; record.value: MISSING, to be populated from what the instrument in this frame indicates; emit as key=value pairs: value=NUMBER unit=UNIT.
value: value=31.0 unit=mm
